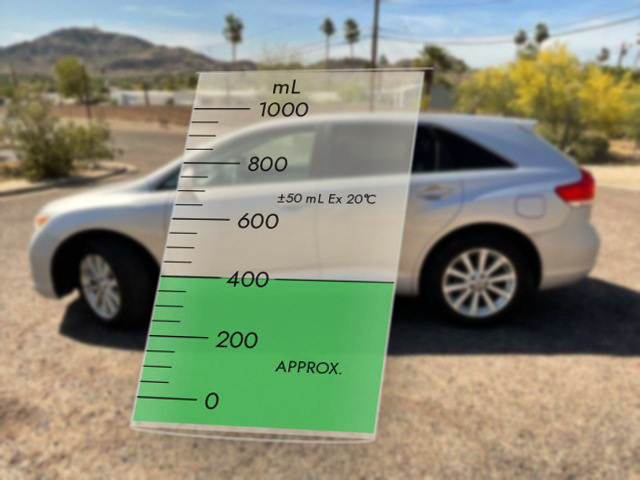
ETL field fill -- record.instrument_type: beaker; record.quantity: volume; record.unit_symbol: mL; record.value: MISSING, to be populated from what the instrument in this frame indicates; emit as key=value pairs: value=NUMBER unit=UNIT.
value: value=400 unit=mL
